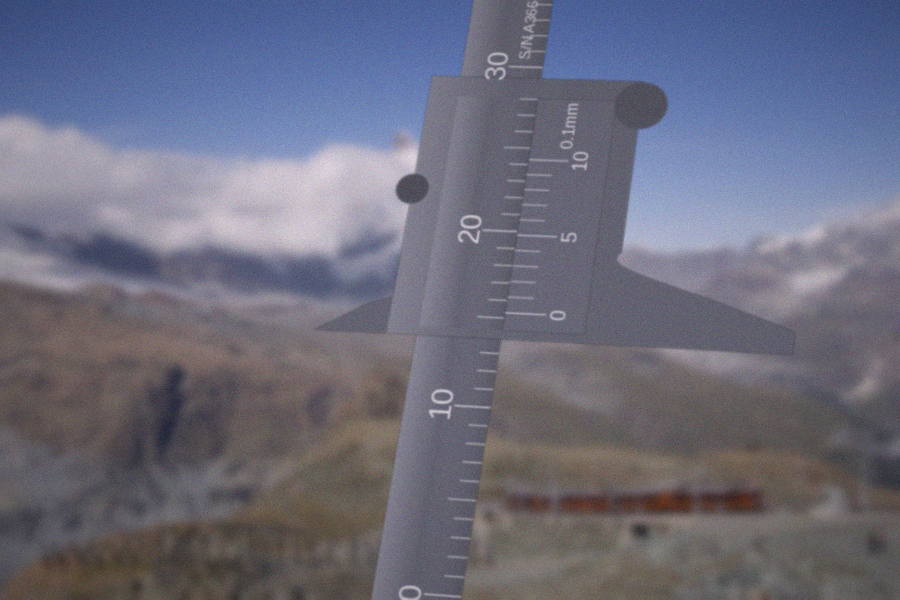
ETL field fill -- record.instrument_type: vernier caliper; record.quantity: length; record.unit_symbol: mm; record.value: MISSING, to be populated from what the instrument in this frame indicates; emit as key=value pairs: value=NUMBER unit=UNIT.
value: value=15.3 unit=mm
